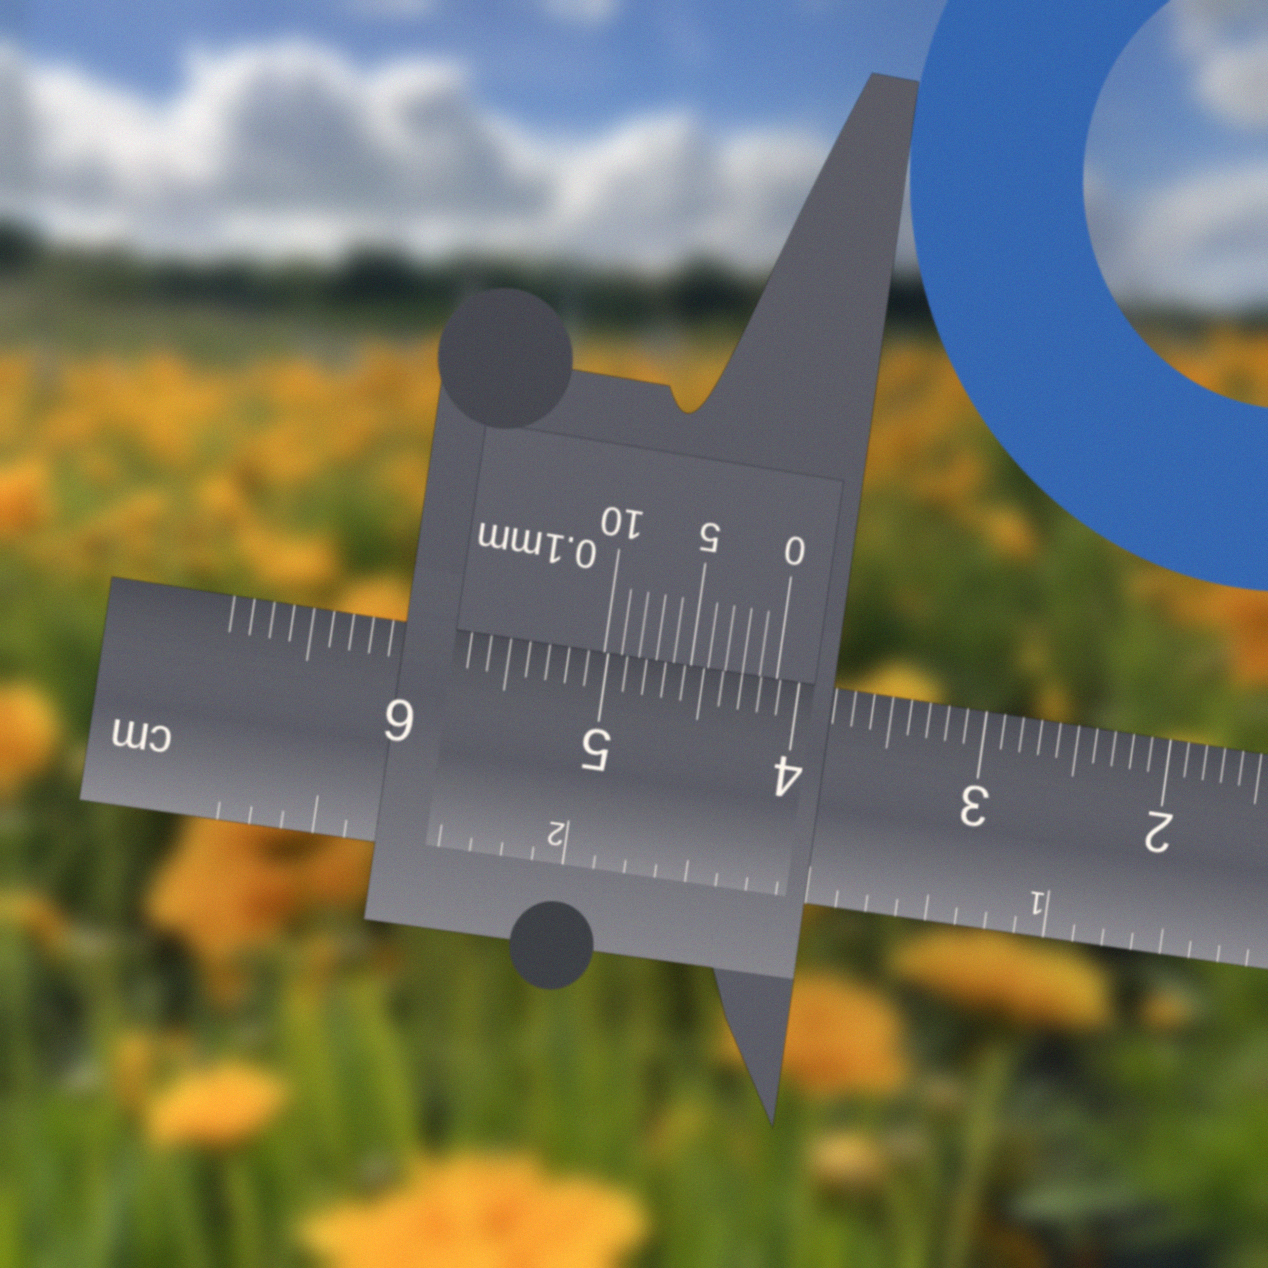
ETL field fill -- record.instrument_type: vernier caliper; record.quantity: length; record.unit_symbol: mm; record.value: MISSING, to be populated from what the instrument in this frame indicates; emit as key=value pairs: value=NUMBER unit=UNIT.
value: value=41.2 unit=mm
